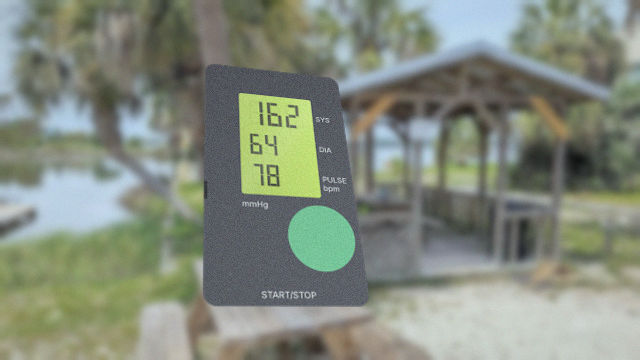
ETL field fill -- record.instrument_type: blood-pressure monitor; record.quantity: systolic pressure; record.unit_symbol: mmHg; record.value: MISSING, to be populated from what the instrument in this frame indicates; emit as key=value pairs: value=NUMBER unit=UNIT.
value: value=162 unit=mmHg
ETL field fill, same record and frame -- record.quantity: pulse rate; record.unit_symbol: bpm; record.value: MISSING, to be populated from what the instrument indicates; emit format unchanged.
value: value=78 unit=bpm
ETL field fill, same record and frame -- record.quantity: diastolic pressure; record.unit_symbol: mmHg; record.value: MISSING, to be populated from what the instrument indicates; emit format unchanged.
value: value=64 unit=mmHg
